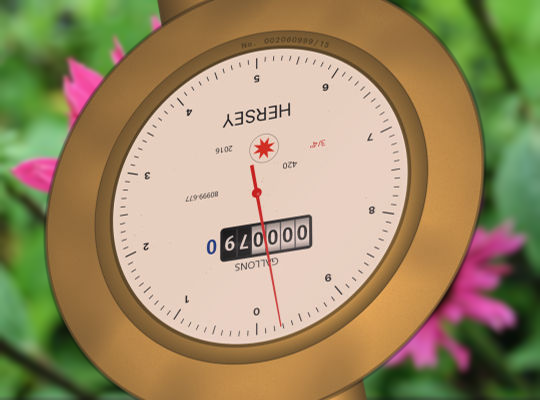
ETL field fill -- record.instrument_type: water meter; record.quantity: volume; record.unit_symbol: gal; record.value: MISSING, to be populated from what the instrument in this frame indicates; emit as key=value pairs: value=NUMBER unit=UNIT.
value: value=789.7 unit=gal
